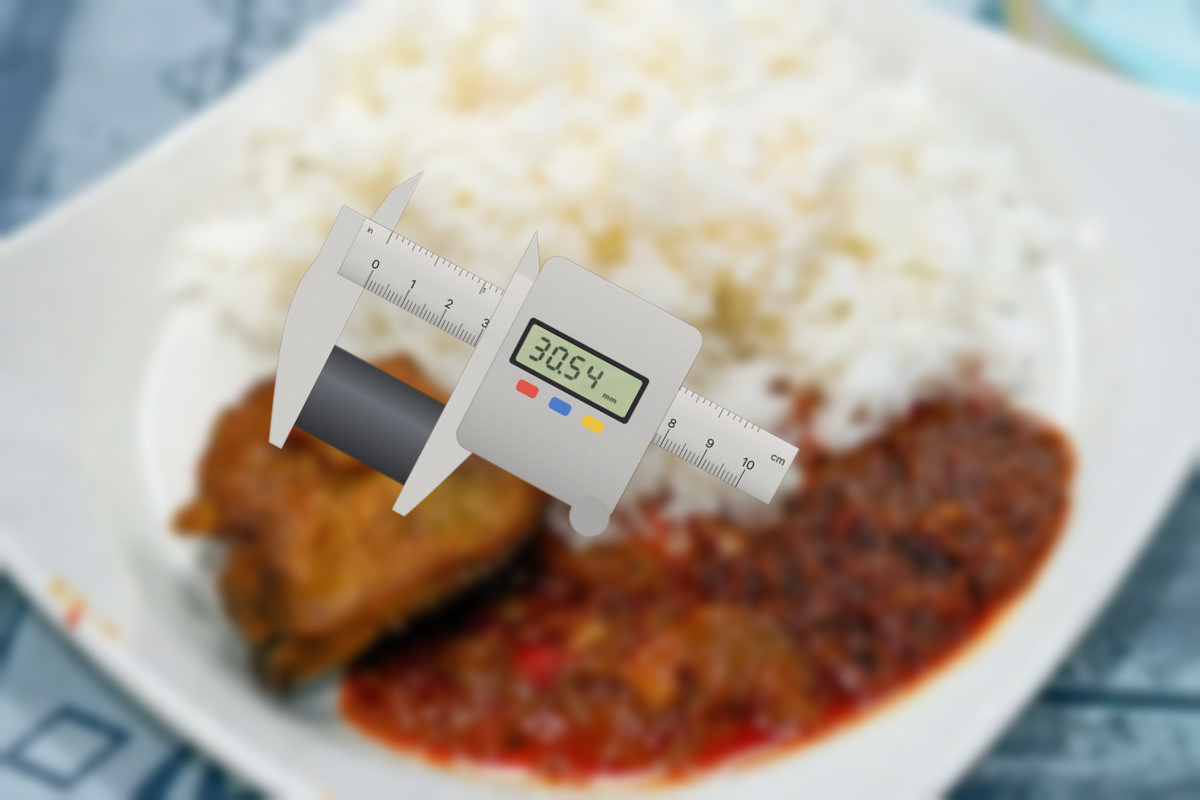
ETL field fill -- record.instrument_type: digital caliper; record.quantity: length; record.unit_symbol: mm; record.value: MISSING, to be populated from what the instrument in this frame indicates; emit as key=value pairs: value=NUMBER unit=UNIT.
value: value=30.54 unit=mm
